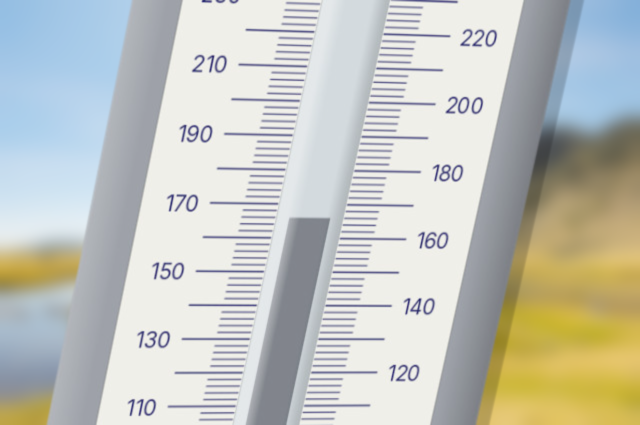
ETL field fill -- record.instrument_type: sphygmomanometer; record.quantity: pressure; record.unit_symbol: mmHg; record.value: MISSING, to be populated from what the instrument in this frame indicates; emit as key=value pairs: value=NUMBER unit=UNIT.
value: value=166 unit=mmHg
